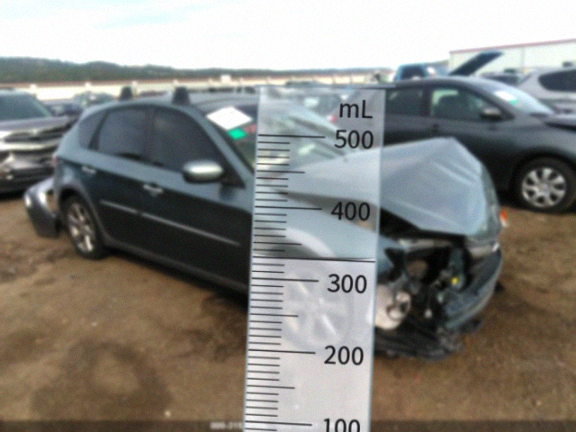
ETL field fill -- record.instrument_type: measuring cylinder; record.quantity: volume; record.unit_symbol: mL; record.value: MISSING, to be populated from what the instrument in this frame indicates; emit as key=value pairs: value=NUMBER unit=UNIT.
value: value=330 unit=mL
